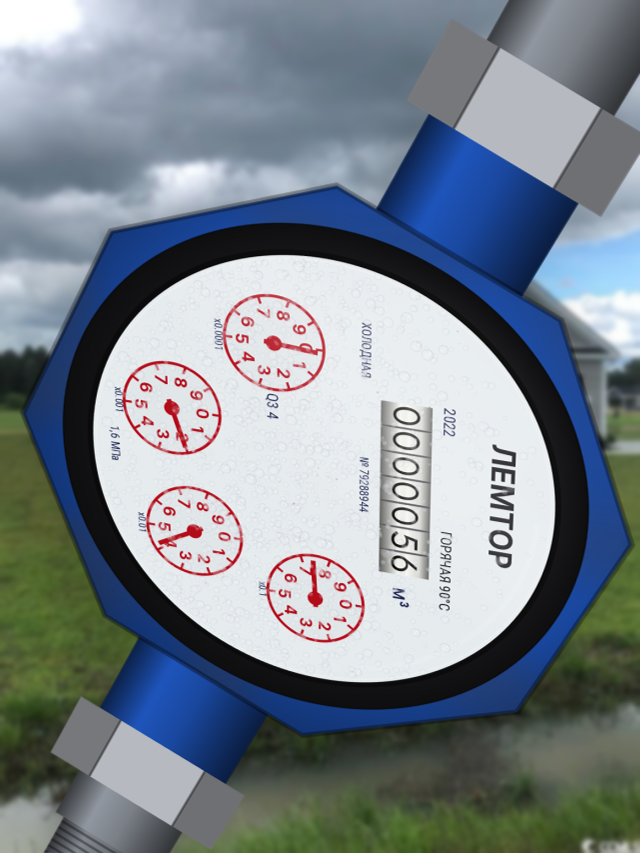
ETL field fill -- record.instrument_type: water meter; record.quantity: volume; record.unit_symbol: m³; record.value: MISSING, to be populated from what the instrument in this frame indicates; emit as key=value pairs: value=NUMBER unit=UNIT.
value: value=56.7420 unit=m³
